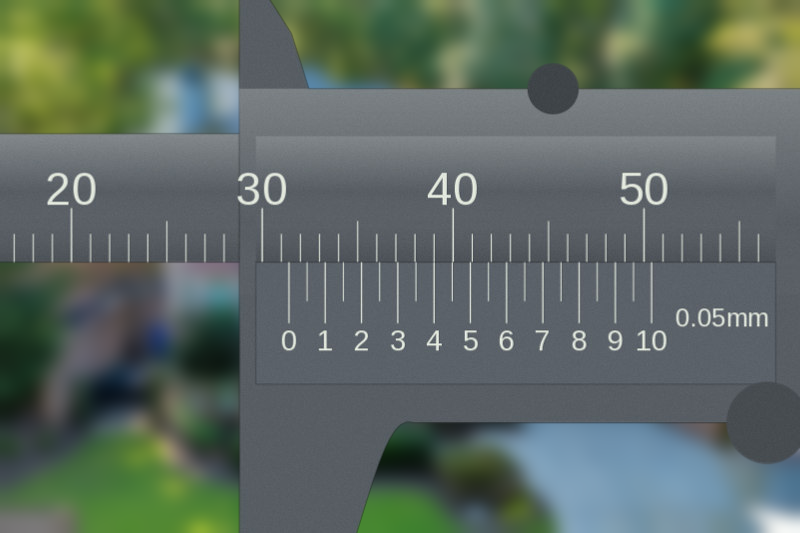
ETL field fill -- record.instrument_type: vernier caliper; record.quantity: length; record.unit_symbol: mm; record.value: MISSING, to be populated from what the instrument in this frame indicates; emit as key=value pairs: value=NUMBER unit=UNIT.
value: value=31.4 unit=mm
